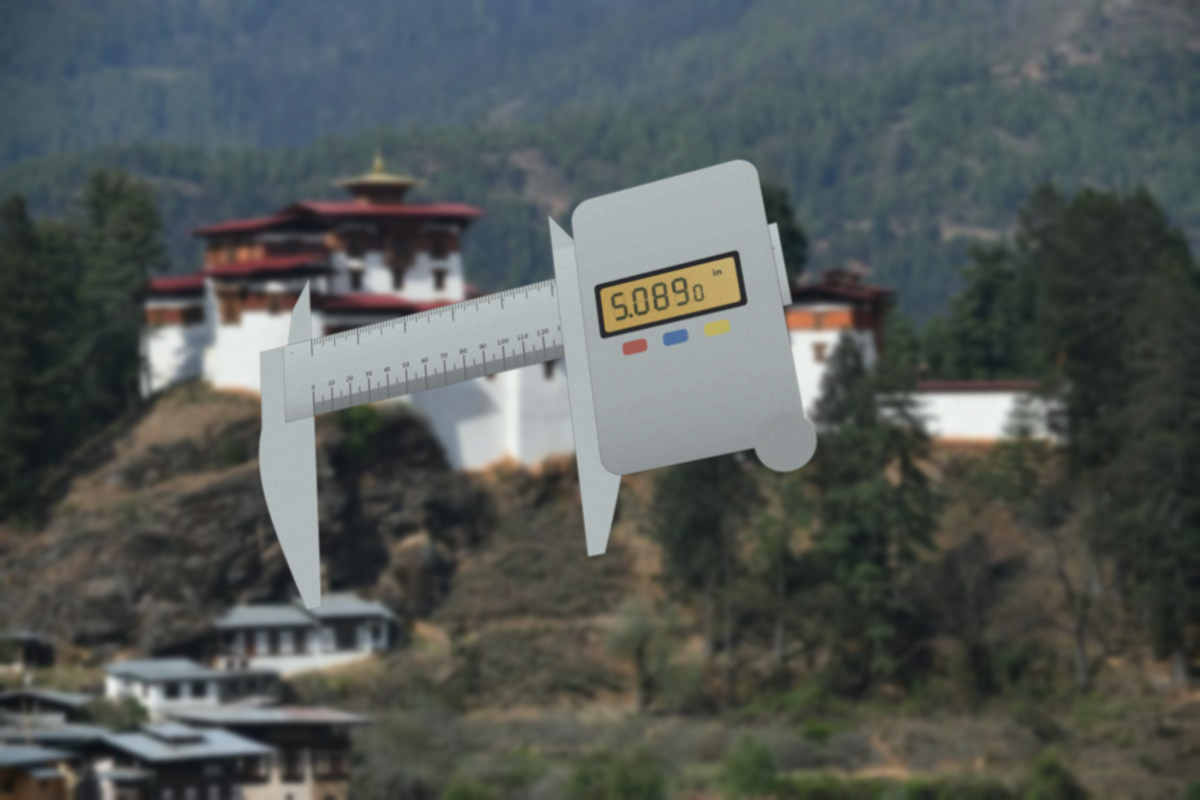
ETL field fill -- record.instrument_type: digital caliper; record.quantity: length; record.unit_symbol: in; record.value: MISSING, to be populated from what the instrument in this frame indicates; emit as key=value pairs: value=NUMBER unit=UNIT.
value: value=5.0890 unit=in
